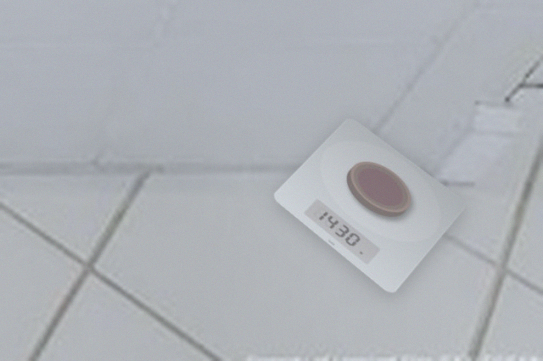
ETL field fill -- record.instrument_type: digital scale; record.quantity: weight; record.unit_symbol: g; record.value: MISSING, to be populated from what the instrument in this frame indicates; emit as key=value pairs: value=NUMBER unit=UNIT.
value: value=1430 unit=g
